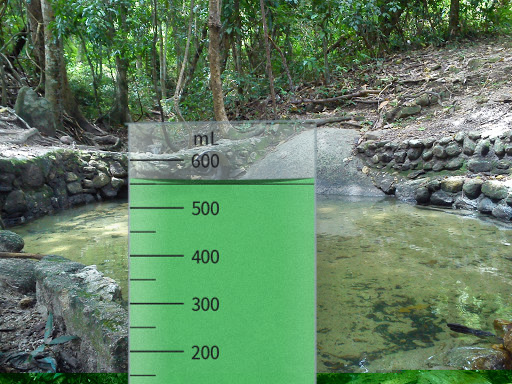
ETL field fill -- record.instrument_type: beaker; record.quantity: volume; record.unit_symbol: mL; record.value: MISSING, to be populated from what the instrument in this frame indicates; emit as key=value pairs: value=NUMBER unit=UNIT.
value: value=550 unit=mL
